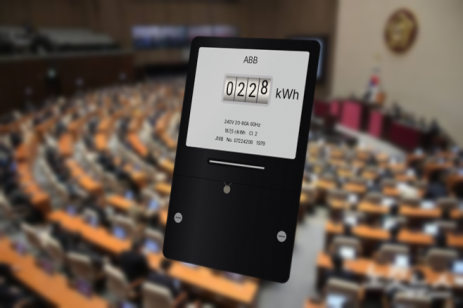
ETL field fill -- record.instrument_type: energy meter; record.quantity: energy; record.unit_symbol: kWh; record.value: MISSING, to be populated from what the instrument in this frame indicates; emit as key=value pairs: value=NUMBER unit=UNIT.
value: value=228 unit=kWh
